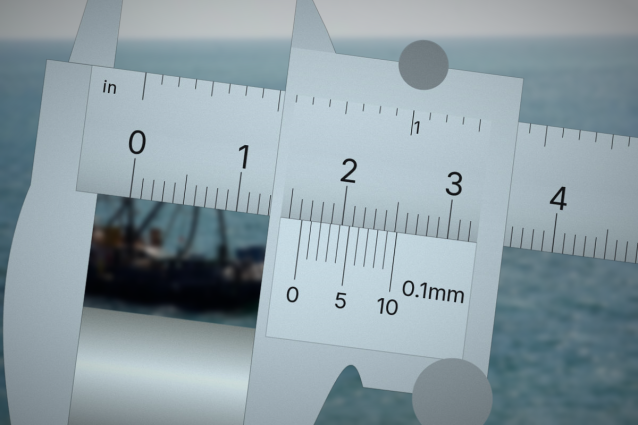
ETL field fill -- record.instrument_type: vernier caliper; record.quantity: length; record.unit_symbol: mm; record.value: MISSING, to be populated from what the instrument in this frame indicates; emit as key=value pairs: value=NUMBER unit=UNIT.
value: value=16.2 unit=mm
